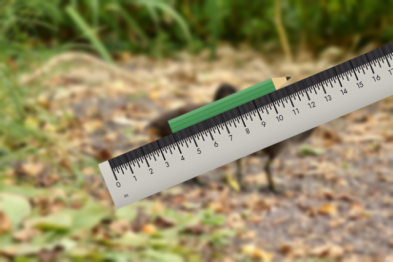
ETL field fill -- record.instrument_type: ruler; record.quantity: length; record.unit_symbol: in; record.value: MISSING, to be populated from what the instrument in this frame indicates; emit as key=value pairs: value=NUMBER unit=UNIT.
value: value=7.5 unit=in
